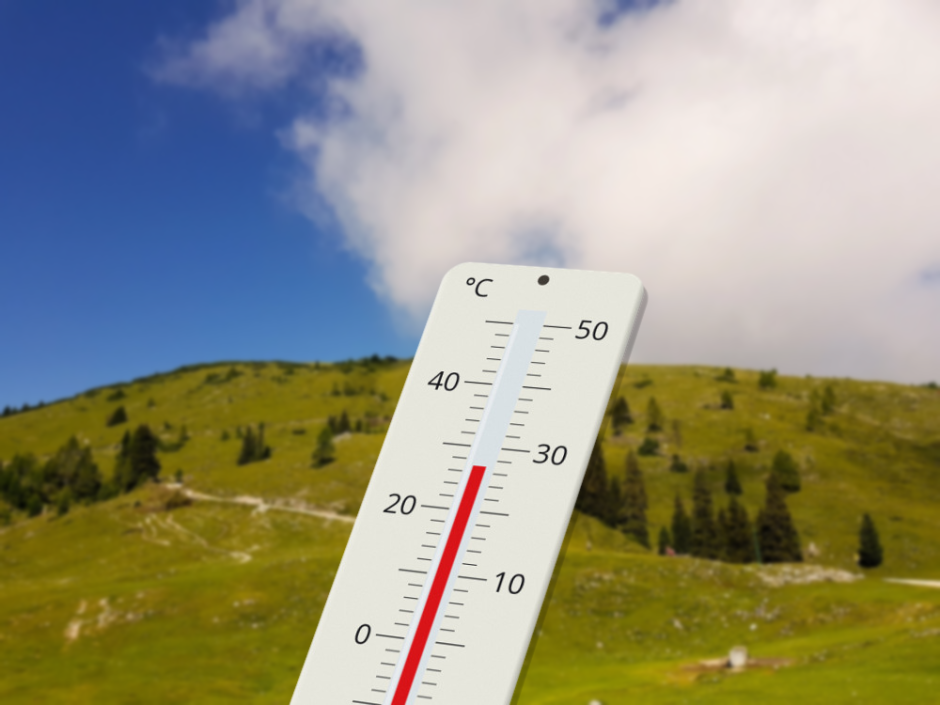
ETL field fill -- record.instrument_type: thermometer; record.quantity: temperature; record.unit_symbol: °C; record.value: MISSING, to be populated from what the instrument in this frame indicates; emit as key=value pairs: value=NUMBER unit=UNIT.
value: value=27 unit=°C
